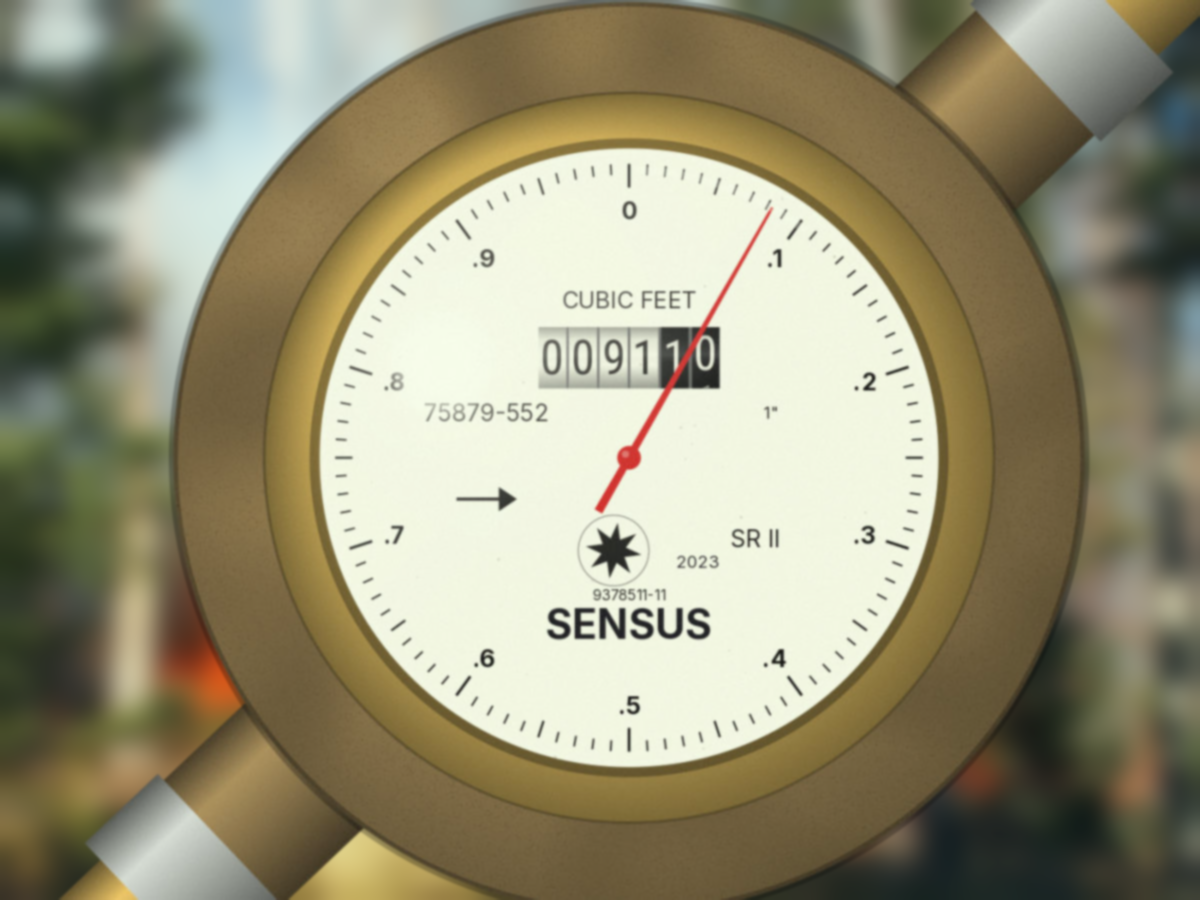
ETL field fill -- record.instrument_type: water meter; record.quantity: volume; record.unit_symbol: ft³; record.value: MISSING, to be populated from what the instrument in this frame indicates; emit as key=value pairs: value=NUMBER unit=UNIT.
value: value=9110.08 unit=ft³
